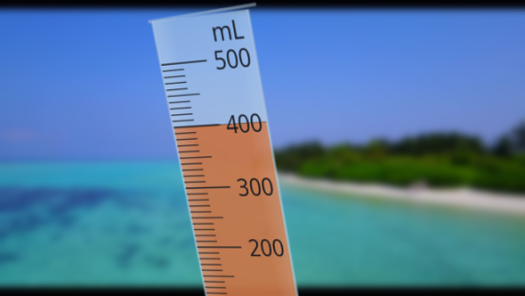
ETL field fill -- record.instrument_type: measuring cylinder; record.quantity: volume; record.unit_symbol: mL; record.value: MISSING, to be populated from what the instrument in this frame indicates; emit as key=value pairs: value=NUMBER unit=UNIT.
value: value=400 unit=mL
